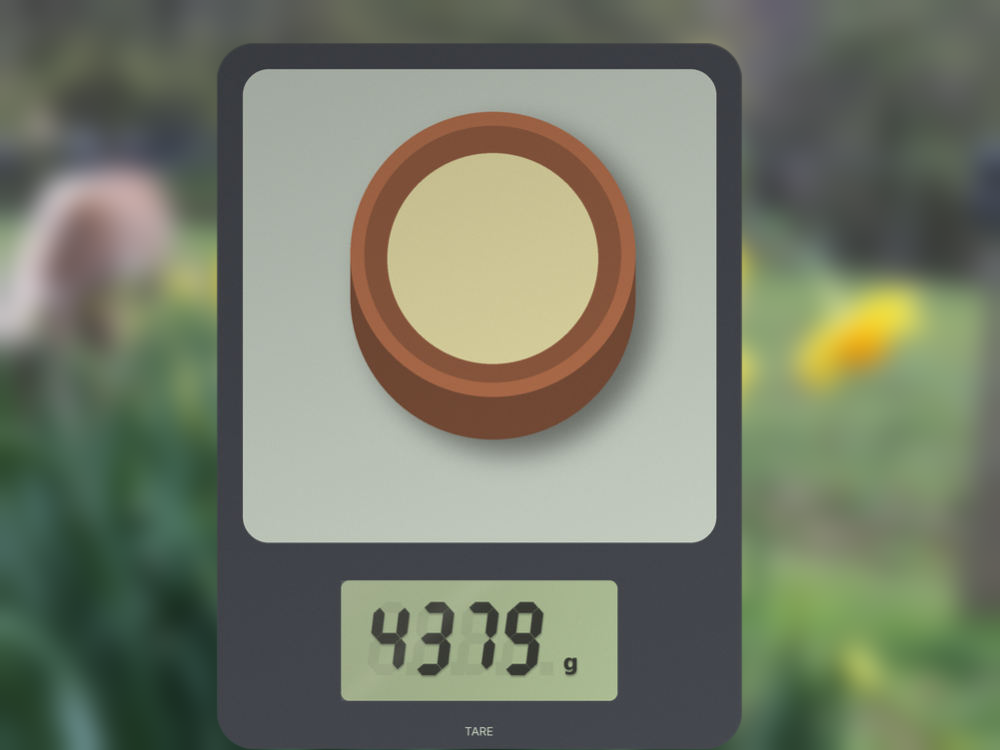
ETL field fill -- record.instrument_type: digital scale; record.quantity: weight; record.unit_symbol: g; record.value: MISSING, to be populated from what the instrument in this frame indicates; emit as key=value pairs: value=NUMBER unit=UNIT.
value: value=4379 unit=g
